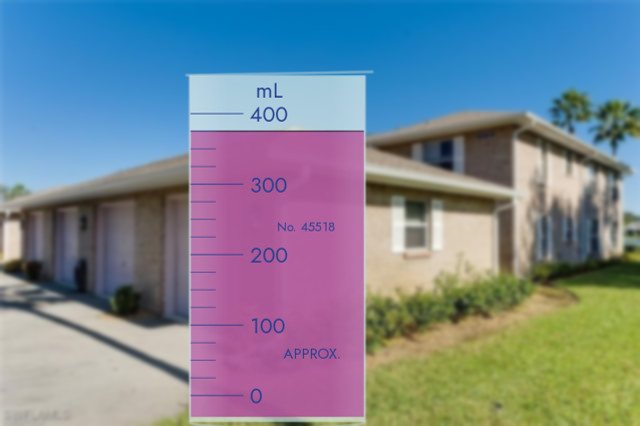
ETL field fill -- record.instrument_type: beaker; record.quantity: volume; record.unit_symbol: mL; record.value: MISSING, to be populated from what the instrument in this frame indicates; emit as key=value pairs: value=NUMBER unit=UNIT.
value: value=375 unit=mL
